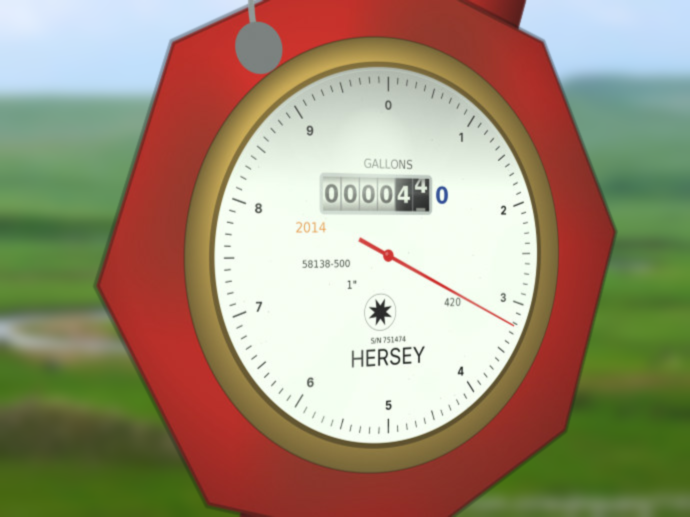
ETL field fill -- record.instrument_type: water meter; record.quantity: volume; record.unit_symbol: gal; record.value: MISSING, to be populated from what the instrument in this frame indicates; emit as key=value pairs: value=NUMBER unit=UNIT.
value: value=443.2 unit=gal
